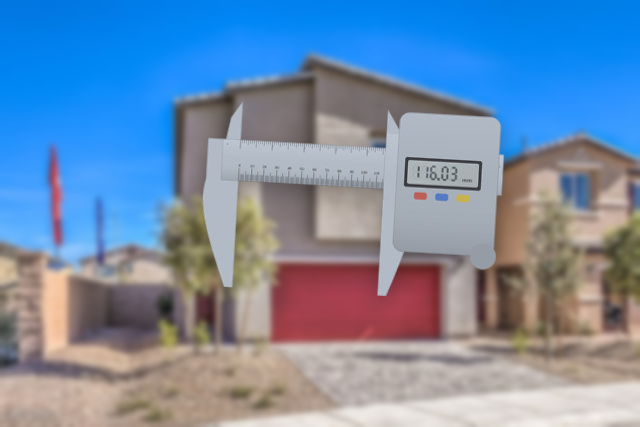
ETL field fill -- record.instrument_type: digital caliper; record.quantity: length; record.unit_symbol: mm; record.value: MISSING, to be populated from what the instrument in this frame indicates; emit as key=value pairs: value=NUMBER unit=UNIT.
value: value=116.03 unit=mm
